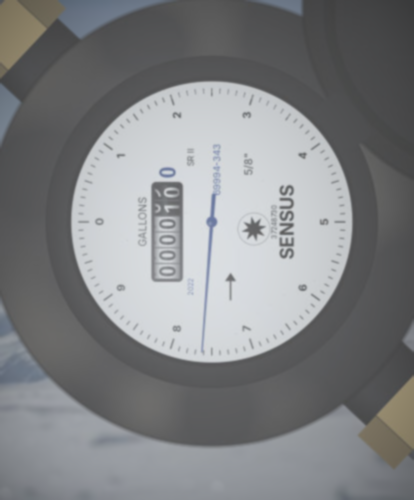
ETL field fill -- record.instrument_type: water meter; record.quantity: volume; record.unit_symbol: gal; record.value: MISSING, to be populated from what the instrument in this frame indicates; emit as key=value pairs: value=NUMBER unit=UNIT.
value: value=97.6 unit=gal
